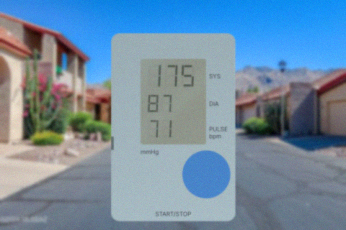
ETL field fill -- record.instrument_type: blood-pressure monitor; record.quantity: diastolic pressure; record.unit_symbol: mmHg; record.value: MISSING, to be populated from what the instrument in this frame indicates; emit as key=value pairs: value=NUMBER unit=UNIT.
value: value=87 unit=mmHg
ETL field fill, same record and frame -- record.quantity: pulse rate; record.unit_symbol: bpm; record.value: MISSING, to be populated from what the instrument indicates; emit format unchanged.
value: value=71 unit=bpm
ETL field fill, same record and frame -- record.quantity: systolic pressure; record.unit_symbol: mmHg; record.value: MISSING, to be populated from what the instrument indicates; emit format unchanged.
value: value=175 unit=mmHg
